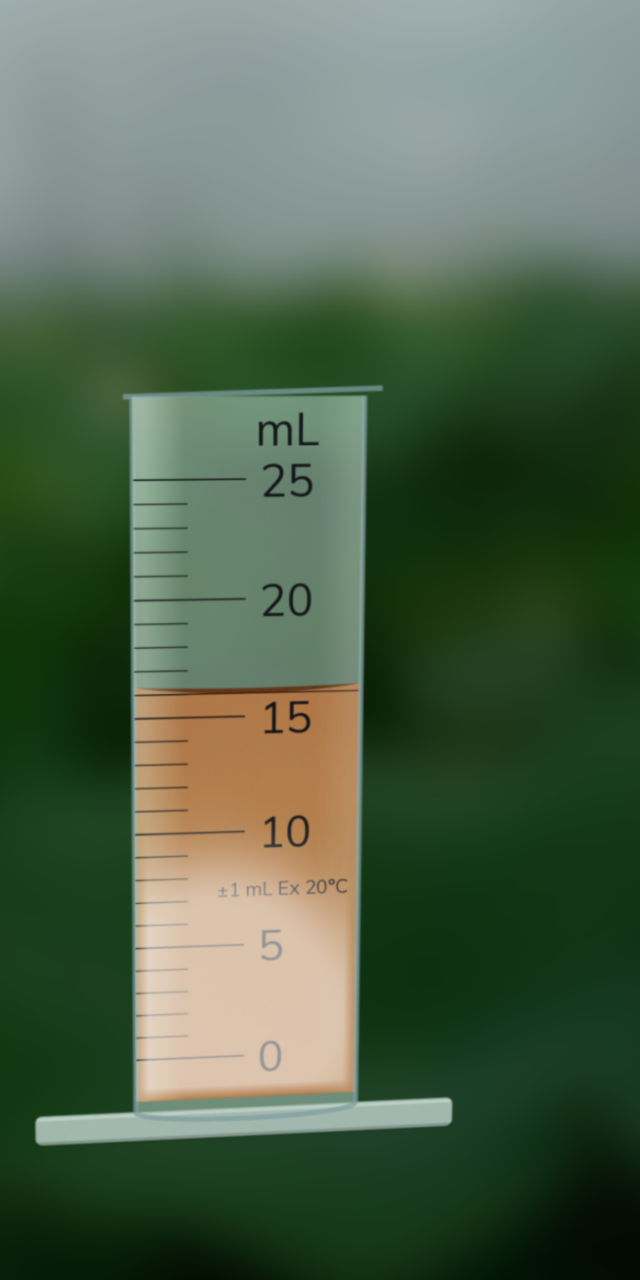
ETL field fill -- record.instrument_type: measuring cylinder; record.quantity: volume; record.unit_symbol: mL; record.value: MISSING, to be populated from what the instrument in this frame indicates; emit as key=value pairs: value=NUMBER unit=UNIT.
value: value=16 unit=mL
